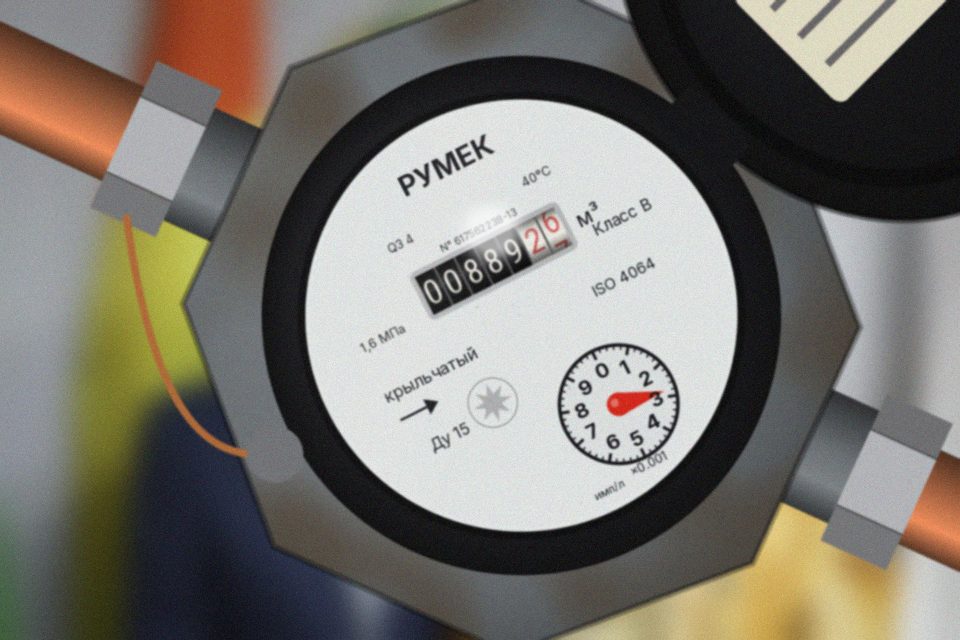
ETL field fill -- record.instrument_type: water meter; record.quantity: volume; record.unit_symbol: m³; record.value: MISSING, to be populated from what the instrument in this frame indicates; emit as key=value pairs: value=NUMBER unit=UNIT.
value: value=889.262 unit=m³
